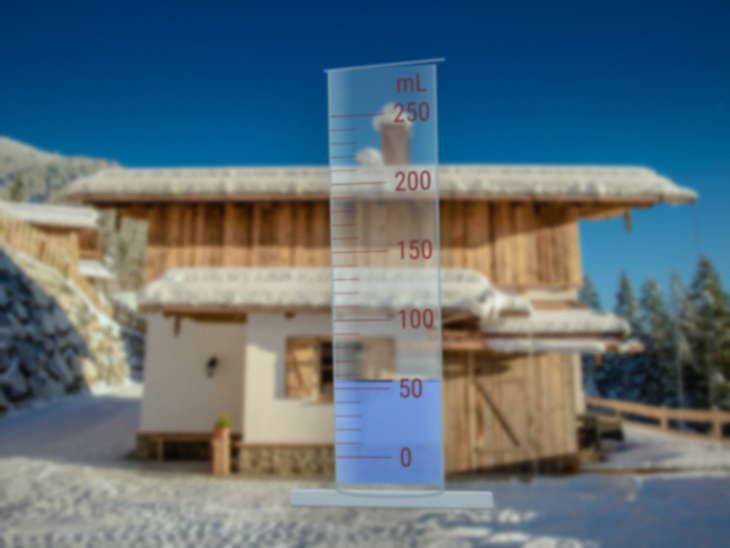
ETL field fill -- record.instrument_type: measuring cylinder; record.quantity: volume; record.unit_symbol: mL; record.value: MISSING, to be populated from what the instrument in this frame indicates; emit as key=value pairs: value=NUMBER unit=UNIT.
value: value=55 unit=mL
